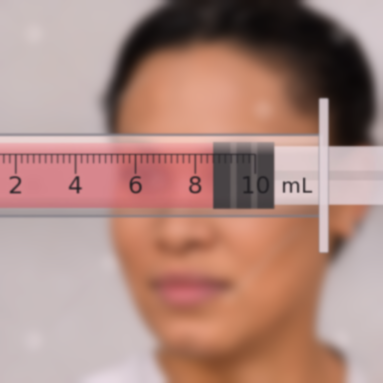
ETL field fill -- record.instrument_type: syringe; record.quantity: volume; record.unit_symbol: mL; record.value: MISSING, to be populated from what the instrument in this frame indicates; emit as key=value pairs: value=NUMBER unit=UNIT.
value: value=8.6 unit=mL
